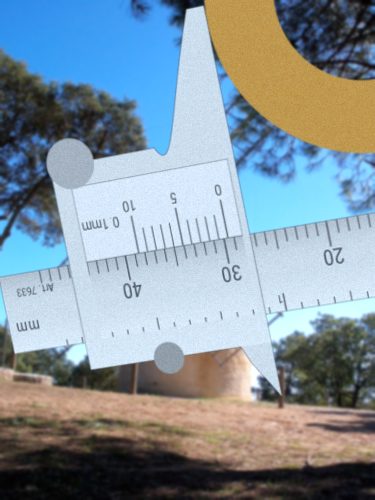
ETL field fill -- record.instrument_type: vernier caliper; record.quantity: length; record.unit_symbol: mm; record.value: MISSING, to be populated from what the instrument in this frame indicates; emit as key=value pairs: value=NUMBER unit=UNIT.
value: value=29.6 unit=mm
